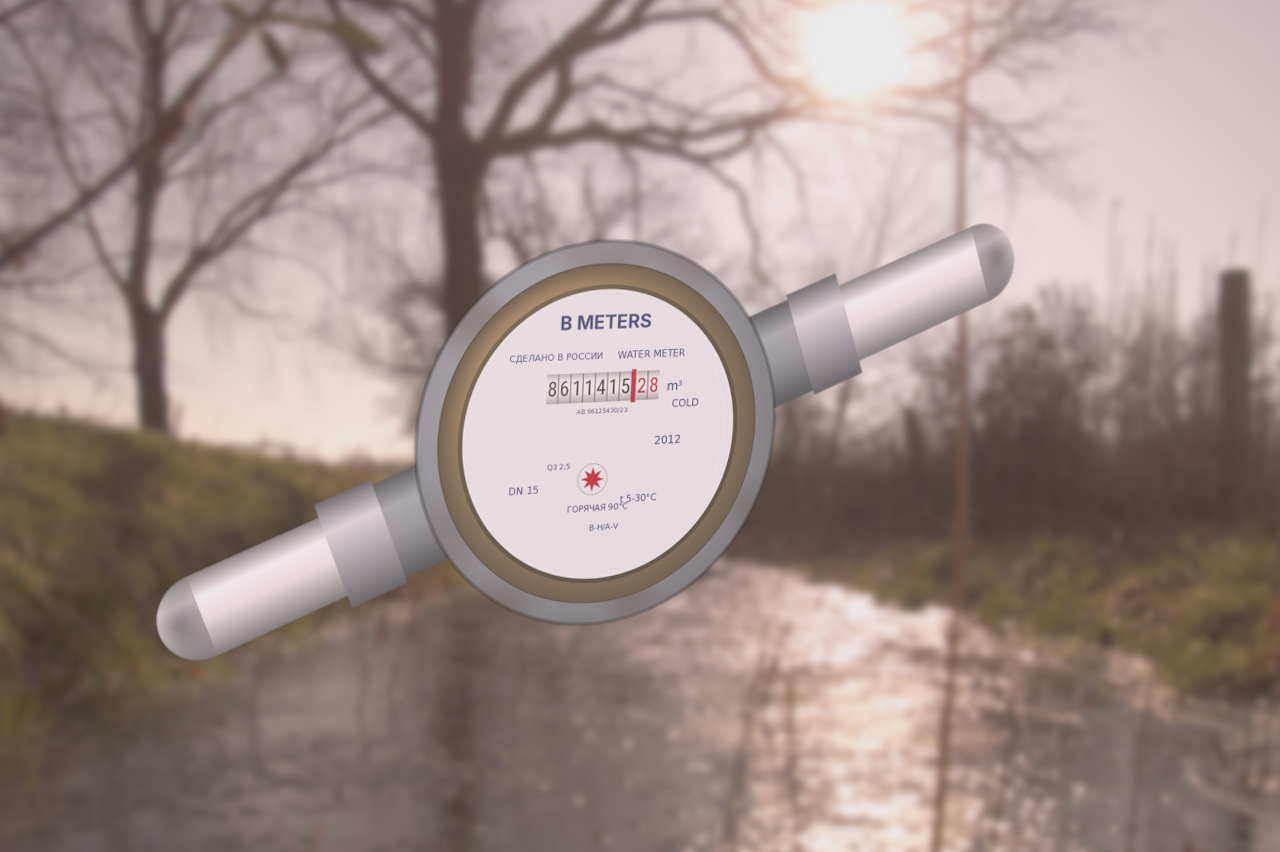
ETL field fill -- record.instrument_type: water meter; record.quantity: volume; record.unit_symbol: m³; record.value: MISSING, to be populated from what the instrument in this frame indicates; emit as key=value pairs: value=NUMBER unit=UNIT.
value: value=8611415.28 unit=m³
